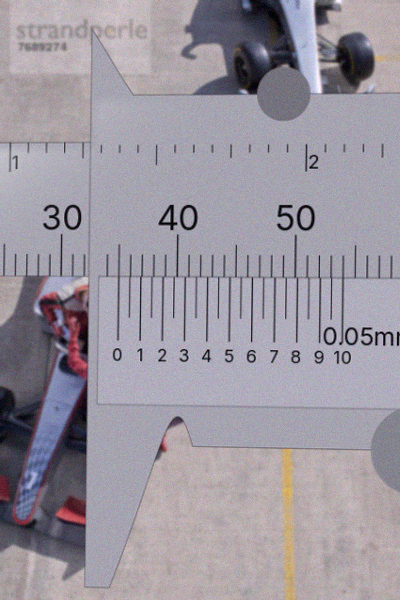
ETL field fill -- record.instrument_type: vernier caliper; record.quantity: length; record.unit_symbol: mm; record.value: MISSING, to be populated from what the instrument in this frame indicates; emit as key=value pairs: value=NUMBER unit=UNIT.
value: value=35.0 unit=mm
